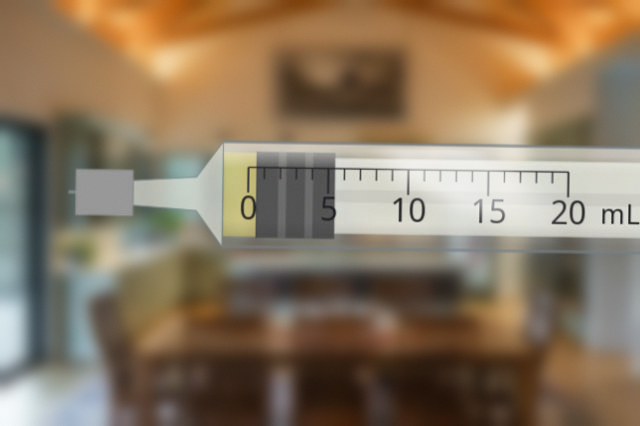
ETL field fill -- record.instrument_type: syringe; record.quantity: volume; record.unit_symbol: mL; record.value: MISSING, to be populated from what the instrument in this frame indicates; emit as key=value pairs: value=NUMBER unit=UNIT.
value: value=0.5 unit=mL
